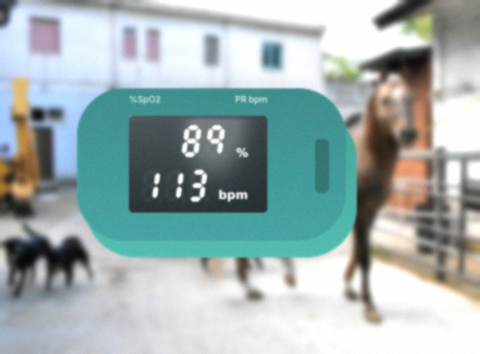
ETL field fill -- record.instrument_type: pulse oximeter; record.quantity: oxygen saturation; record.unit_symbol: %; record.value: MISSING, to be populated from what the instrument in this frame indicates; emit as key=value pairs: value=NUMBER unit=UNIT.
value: value=89 unit=%
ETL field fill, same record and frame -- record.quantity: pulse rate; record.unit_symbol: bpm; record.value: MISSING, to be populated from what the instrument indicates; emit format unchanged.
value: value=113 unit=bpm
